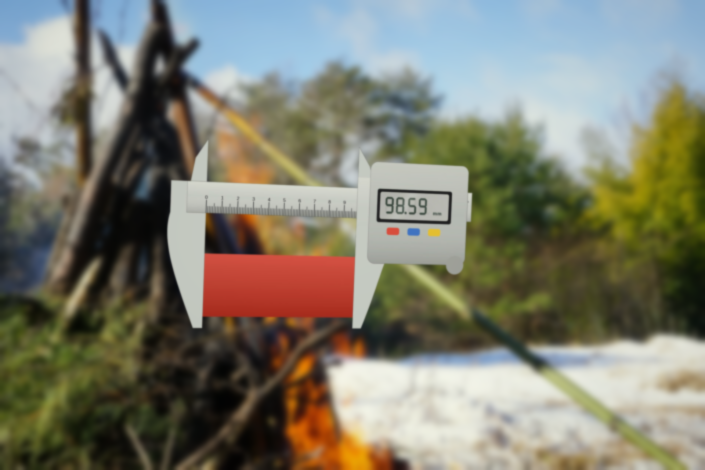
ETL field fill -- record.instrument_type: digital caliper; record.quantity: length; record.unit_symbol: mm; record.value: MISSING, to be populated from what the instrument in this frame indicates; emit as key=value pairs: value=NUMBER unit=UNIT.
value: value=98.59 unit=mm
